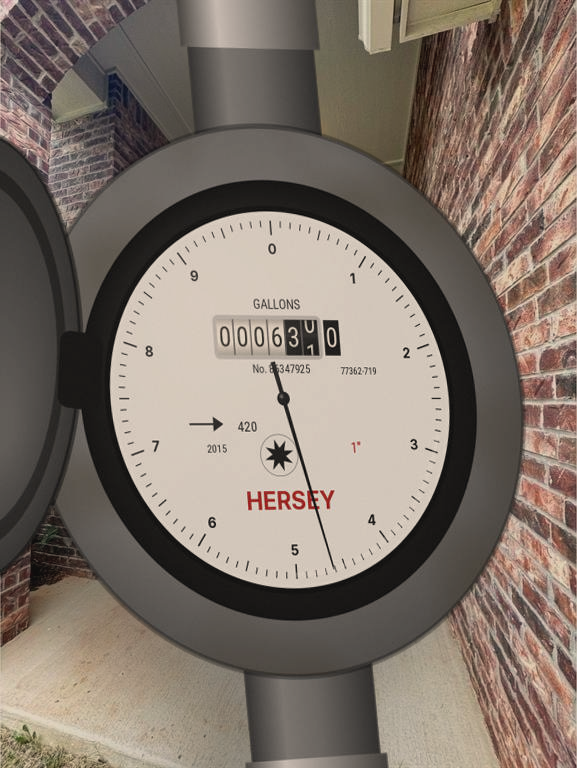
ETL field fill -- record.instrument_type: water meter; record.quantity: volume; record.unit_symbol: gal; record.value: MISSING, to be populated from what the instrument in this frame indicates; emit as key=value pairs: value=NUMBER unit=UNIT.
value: value=6304.6 unit=gal
